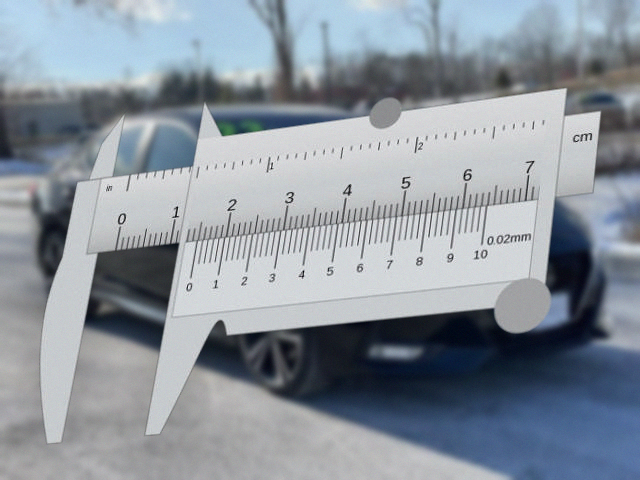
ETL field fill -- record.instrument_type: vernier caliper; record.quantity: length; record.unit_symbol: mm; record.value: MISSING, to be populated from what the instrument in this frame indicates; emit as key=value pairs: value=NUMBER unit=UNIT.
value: value=14.8 unit=mm
